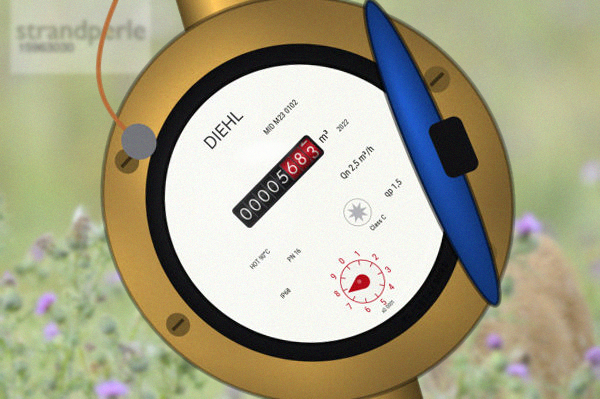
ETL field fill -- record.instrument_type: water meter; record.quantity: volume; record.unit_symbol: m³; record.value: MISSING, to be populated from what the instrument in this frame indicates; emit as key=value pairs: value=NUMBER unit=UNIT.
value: value=5.6827 unit=m³
